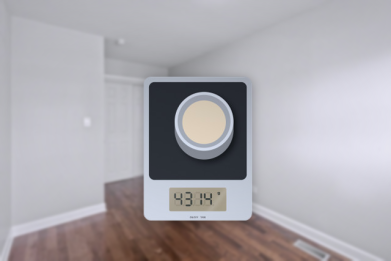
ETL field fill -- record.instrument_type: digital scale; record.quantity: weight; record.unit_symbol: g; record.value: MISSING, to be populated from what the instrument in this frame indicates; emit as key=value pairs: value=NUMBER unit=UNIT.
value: value=4314 unit=g
